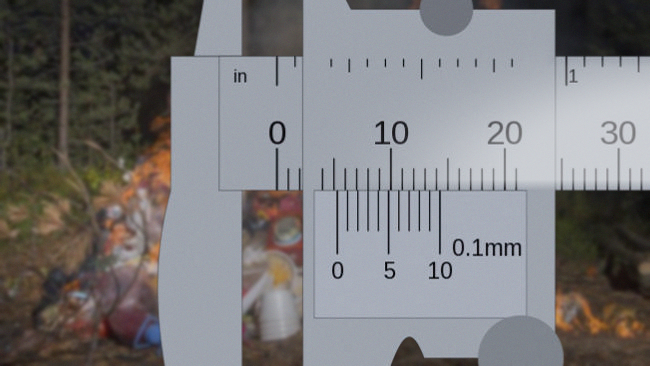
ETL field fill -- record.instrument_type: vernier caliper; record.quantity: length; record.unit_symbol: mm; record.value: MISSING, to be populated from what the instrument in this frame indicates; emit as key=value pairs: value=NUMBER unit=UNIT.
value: value=5.3 unit=mm
